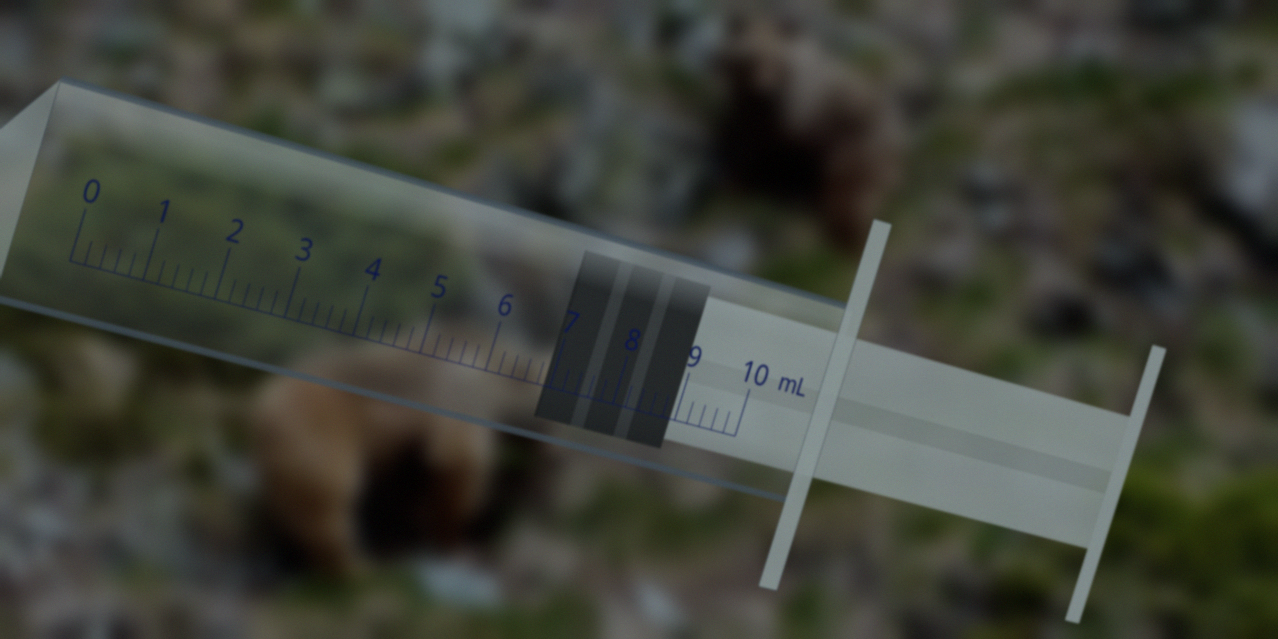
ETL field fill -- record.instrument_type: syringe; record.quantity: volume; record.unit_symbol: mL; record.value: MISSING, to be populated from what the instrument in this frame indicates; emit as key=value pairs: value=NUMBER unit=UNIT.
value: value=6.9 unit=mL
